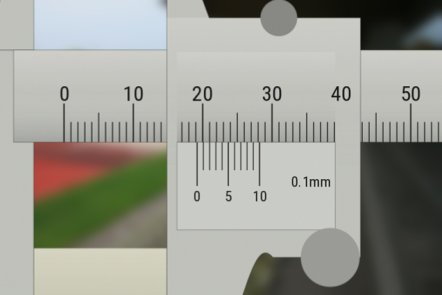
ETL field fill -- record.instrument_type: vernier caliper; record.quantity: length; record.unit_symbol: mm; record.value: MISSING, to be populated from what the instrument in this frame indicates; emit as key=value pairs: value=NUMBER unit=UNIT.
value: value=19.2 unit=mm
